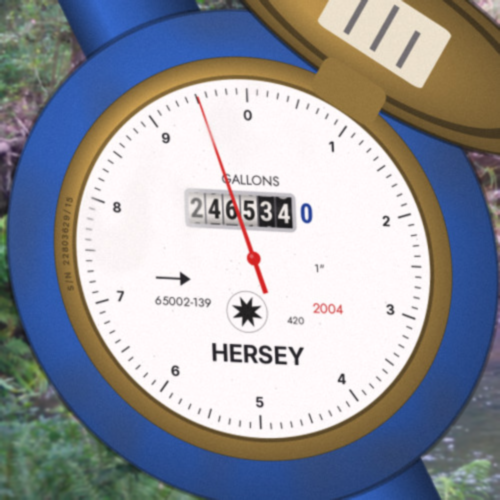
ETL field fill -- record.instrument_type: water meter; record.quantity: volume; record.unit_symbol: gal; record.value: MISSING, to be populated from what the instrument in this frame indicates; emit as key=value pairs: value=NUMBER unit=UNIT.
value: value=2465339.5 unit=gal
